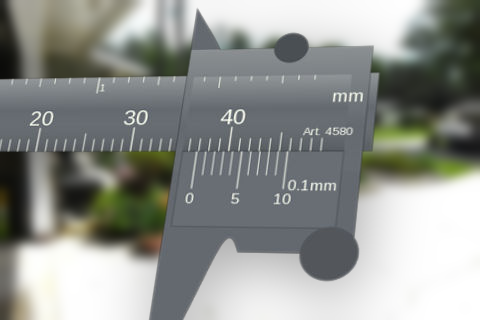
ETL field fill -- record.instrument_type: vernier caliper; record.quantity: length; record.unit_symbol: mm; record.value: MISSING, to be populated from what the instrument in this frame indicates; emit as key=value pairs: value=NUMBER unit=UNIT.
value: value=36.8 unit=mm
